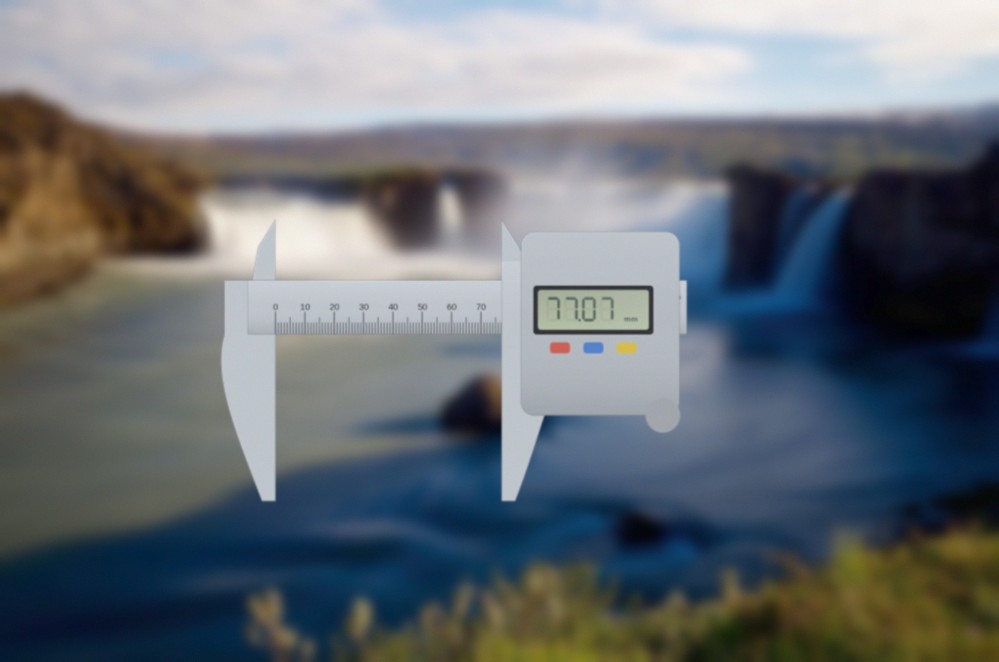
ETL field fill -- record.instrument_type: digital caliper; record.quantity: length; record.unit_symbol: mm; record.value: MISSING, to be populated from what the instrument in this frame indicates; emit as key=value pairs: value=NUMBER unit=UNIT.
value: value=77.07 unit=mm
